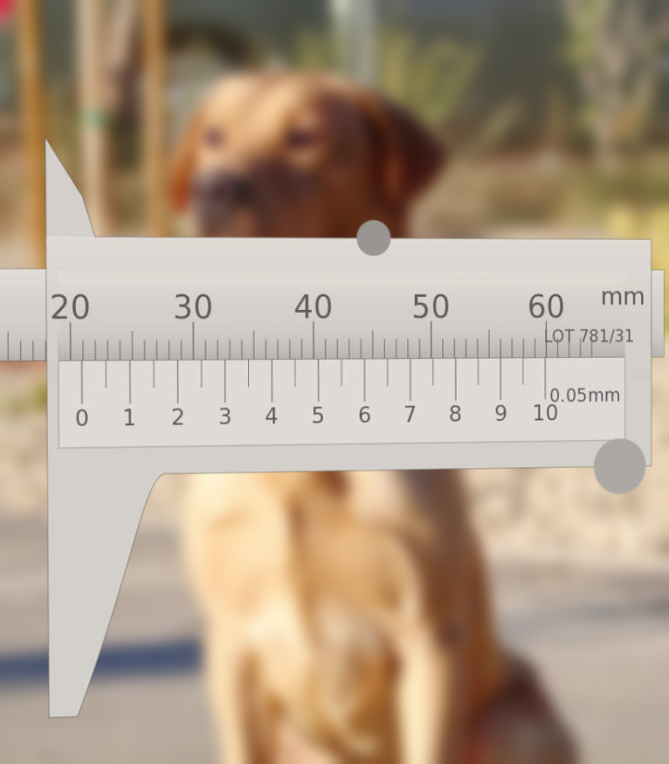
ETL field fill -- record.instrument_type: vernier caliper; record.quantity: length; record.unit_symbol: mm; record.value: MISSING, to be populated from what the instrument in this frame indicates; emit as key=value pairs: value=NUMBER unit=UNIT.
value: value=20.9 unit=mm
